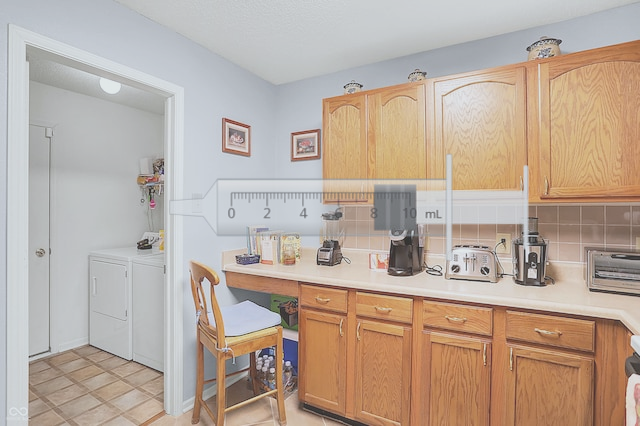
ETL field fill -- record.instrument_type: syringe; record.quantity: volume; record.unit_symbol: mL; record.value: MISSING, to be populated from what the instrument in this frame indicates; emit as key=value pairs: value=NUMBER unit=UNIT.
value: value=8 unit=mL
